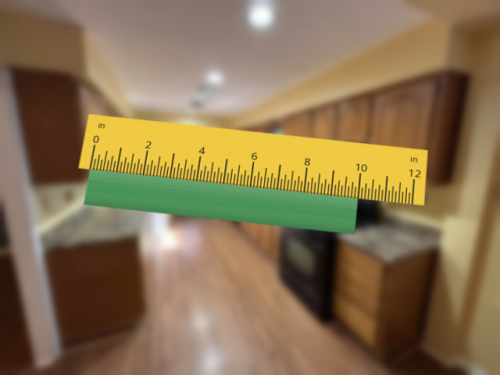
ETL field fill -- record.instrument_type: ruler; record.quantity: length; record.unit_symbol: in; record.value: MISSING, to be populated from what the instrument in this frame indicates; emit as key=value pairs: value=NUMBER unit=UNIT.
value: value=10 unit=in
